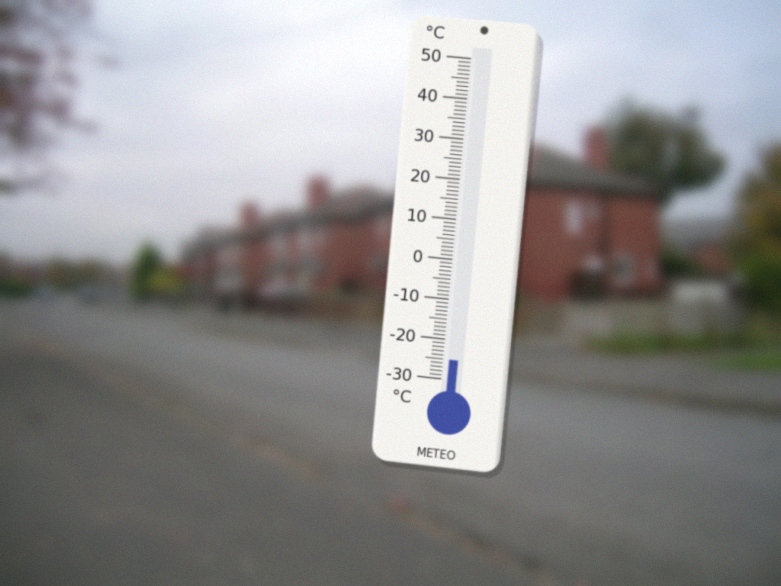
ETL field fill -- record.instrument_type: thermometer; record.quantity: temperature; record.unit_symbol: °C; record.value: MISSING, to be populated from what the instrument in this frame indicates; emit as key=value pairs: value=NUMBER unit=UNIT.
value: value=-25 unit=°C
